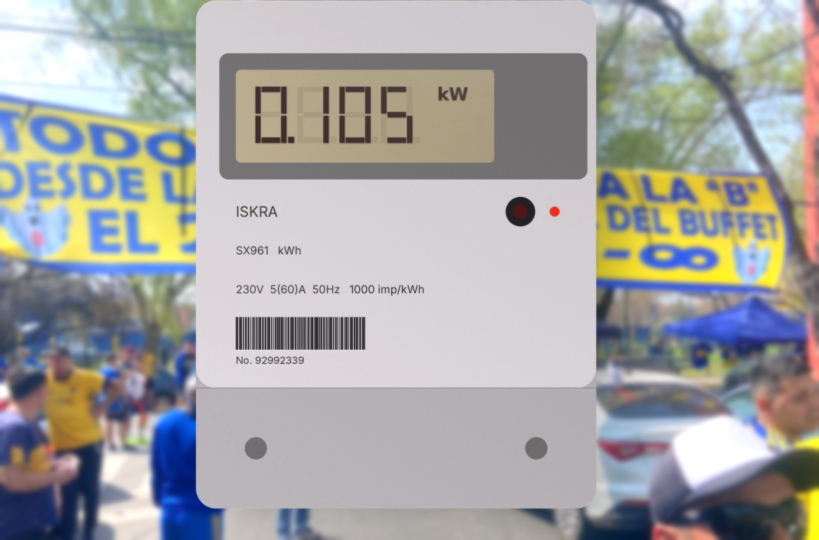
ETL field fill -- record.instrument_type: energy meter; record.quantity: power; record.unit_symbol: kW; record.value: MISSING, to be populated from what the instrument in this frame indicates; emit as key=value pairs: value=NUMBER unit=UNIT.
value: value=0.105 unit=kW
